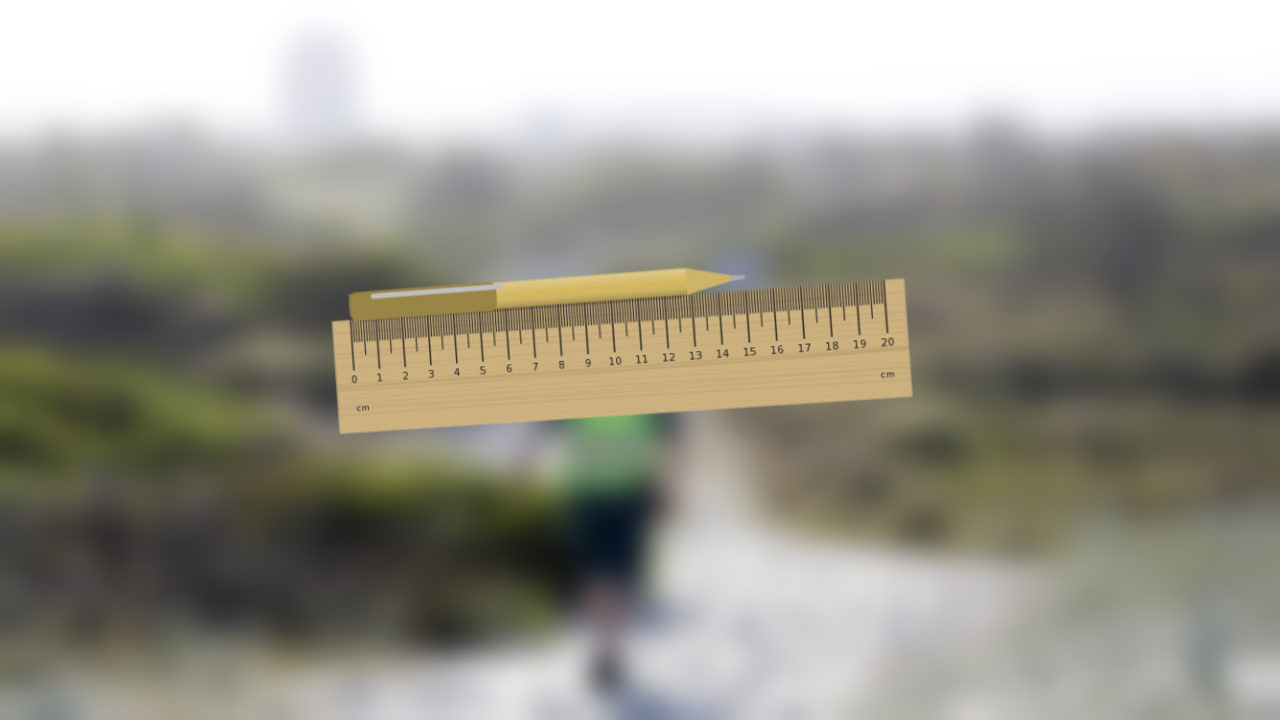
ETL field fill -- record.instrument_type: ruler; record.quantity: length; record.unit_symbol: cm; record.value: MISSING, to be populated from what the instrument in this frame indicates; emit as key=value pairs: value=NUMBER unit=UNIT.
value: value=15 unit=cm
